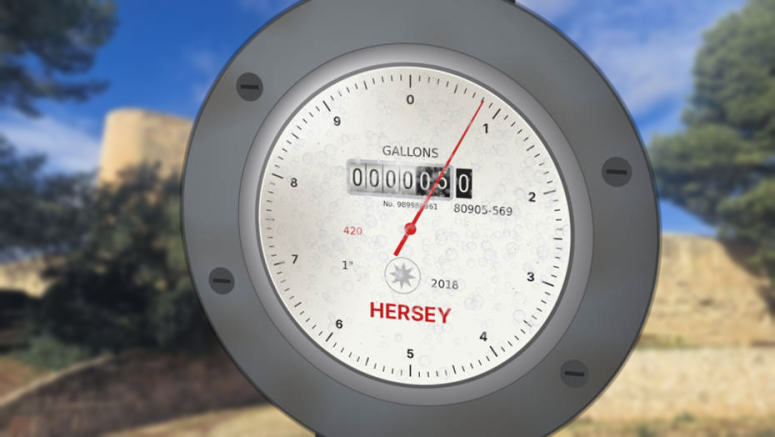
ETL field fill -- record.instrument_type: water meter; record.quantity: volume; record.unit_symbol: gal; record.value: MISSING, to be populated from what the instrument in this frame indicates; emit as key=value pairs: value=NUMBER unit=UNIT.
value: value=50.8 unit=gal
